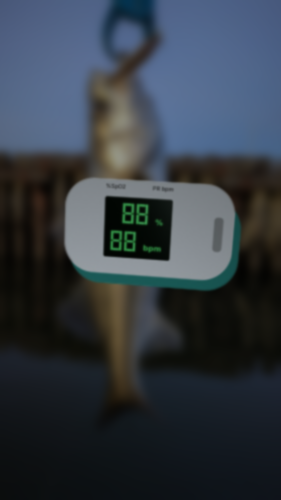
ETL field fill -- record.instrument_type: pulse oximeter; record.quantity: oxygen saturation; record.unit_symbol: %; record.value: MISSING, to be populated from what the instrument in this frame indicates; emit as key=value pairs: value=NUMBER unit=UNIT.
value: value=88 unit=%
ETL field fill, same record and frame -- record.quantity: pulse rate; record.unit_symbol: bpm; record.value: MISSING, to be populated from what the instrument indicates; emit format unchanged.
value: value=88 unit=bpm
